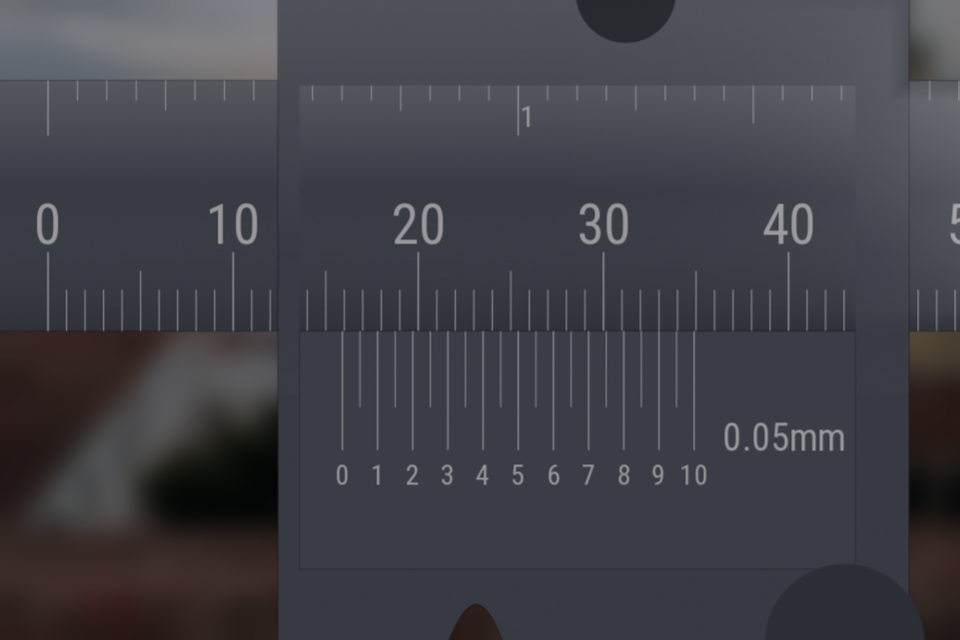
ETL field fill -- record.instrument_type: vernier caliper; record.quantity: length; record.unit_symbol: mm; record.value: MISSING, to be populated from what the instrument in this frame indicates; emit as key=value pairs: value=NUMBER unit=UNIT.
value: value=15.9 unit=mm
